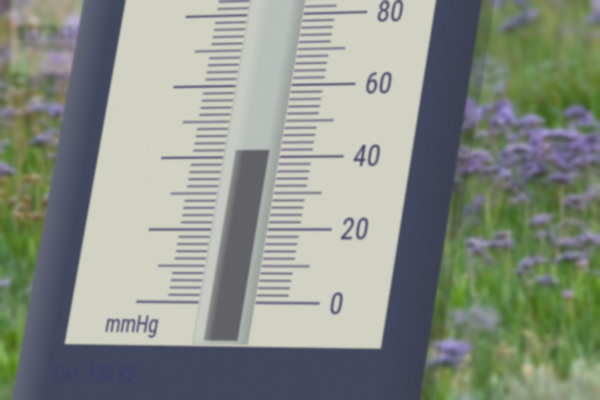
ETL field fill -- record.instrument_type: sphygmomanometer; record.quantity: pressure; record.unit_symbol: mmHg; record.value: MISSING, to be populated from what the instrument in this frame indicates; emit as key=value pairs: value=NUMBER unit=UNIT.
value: value=42 unit=mmHg
